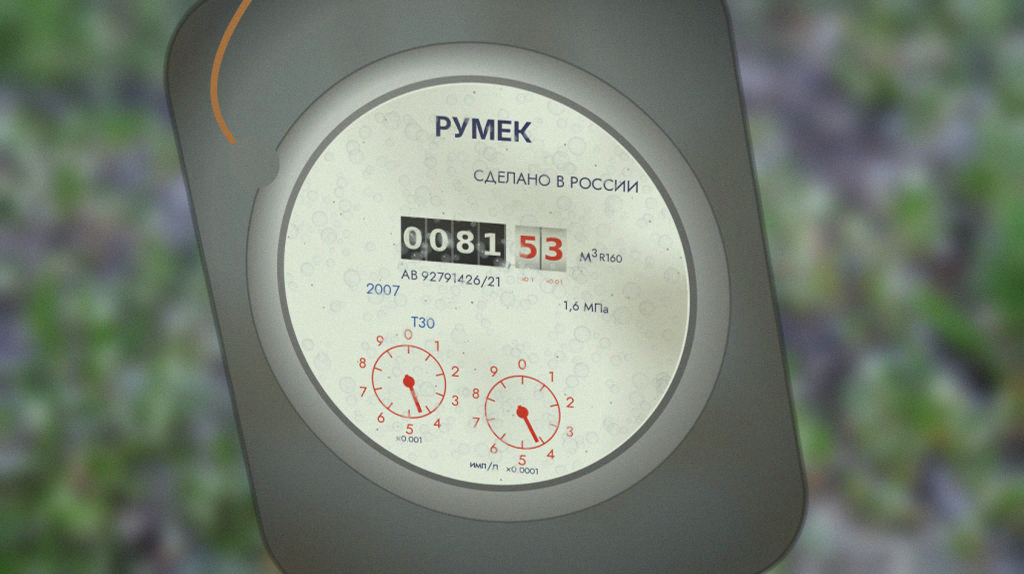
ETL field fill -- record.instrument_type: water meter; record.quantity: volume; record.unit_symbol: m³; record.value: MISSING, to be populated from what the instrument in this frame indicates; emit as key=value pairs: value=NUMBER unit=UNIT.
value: value=81.5344 unit=m³
